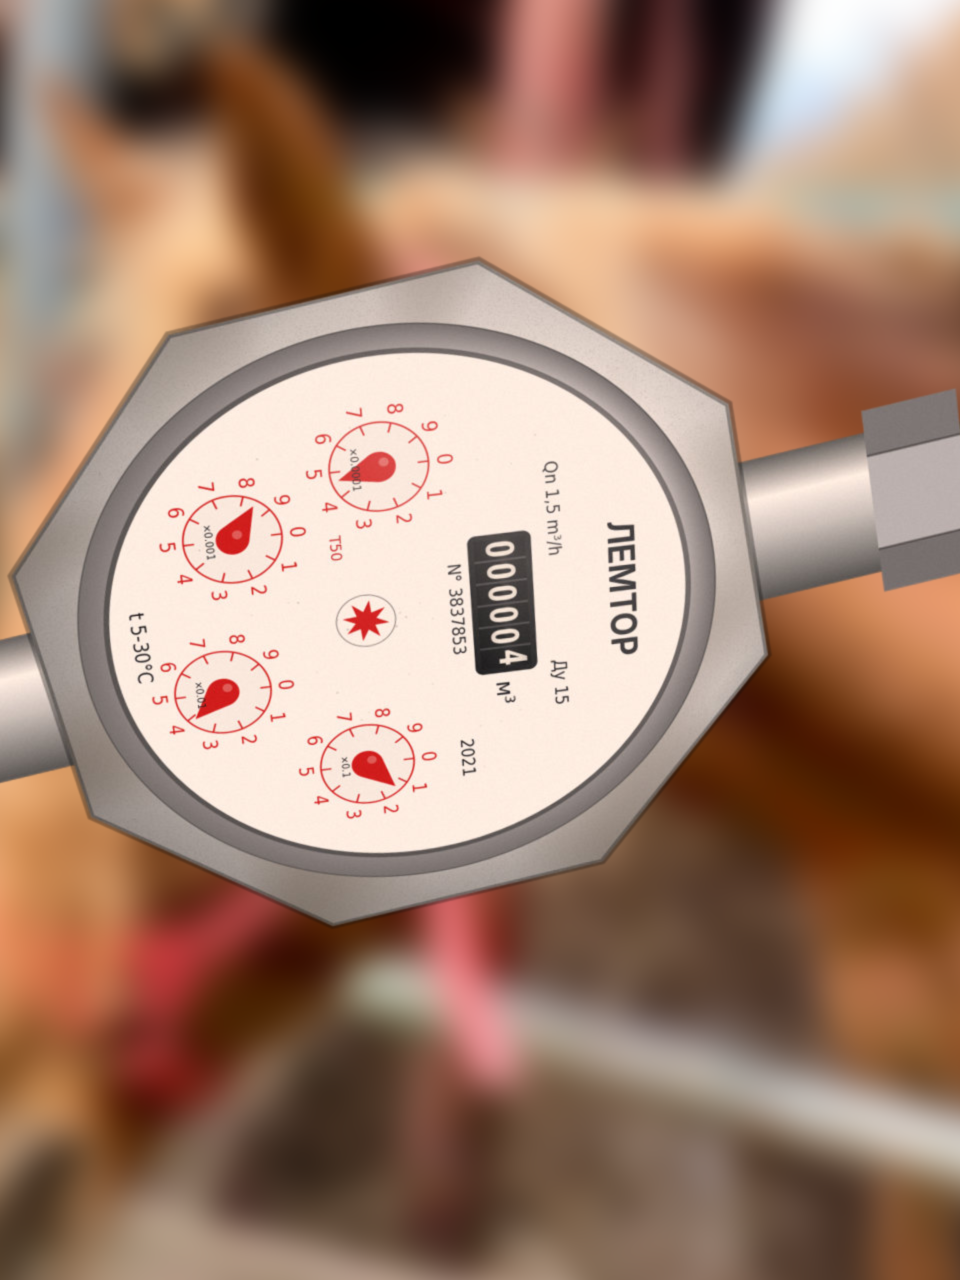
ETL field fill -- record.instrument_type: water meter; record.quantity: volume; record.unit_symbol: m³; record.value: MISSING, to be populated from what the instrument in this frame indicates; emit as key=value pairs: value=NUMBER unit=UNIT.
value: value=4.1384 unit=m³
